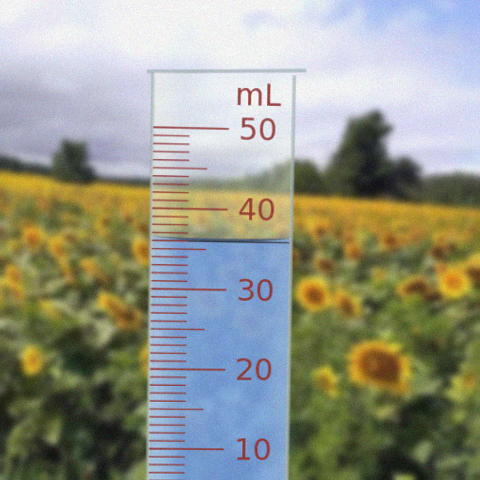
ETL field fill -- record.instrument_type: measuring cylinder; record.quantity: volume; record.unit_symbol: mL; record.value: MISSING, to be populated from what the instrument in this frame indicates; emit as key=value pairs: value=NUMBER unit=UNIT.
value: value=36 unit=mL
